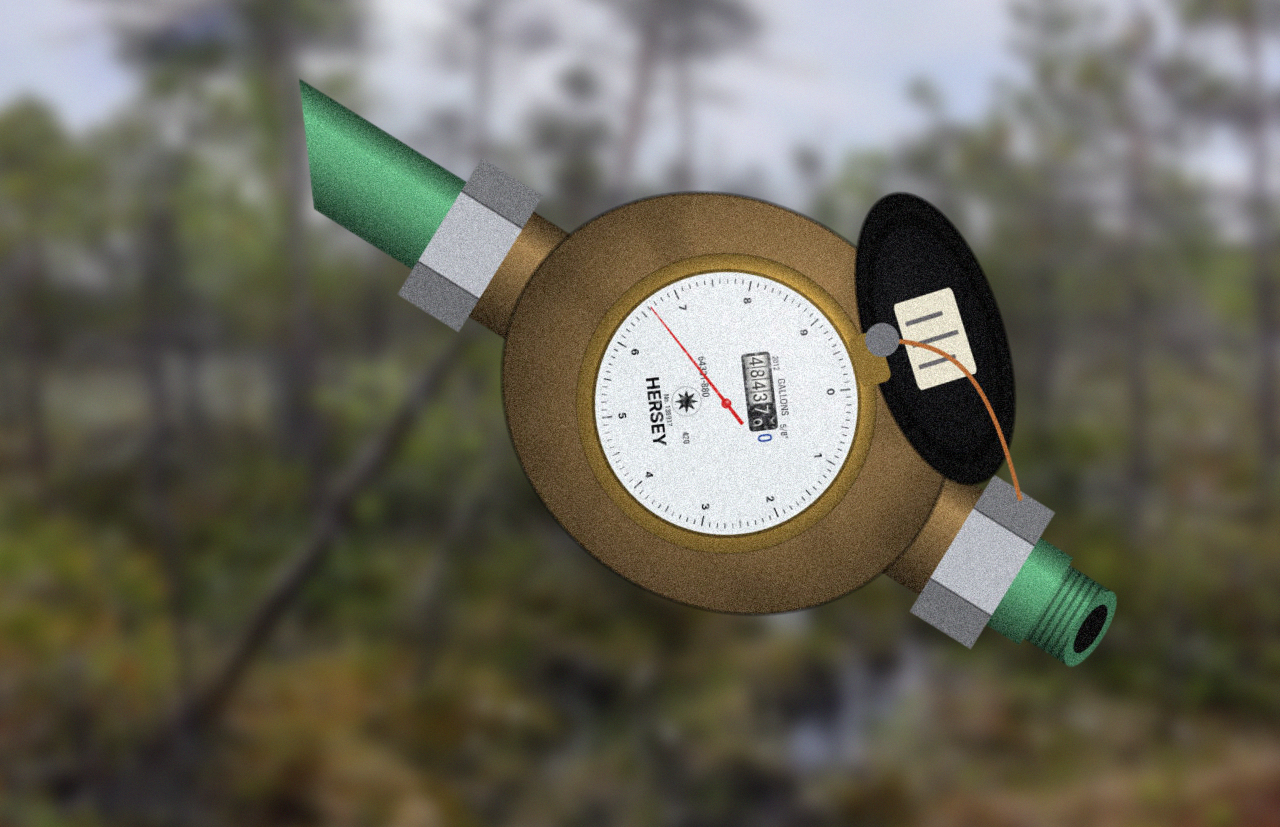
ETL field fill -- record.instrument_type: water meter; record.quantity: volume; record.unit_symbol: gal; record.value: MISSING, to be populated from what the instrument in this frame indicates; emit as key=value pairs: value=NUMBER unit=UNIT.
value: value=4843786.6 unit=gal
